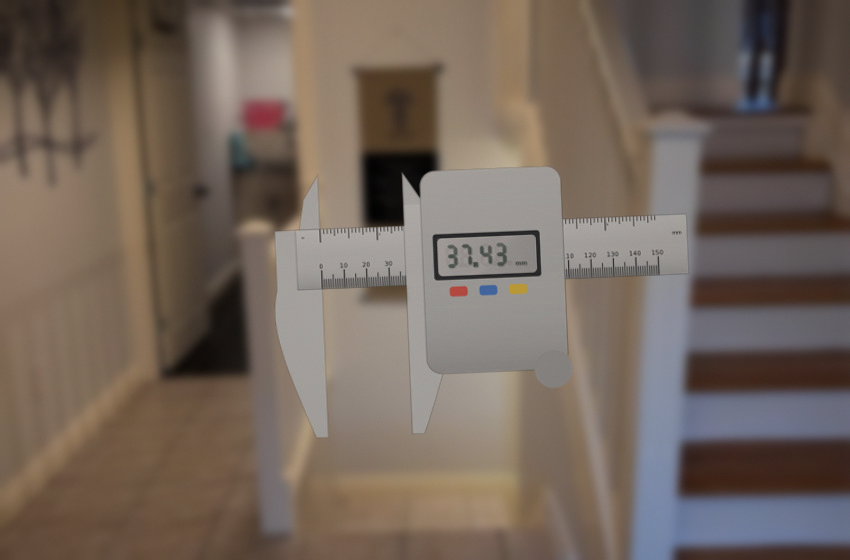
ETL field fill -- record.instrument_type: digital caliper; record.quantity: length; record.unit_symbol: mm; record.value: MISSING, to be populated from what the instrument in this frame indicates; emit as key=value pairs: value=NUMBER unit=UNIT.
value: value=37.43 unit=mm
